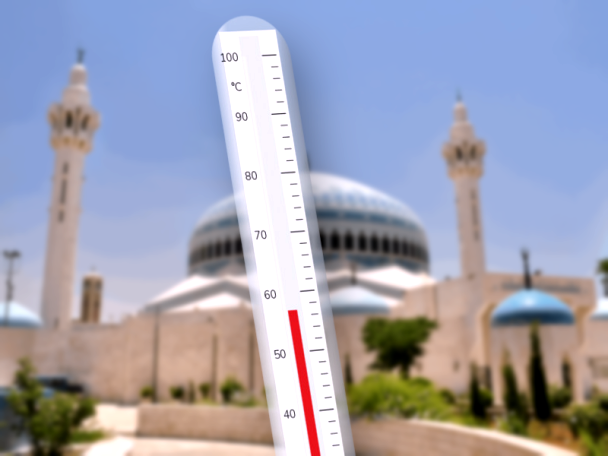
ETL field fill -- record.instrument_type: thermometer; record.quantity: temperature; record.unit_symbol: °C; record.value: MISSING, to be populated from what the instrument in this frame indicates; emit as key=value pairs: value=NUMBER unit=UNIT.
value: value=57 unit=°C
